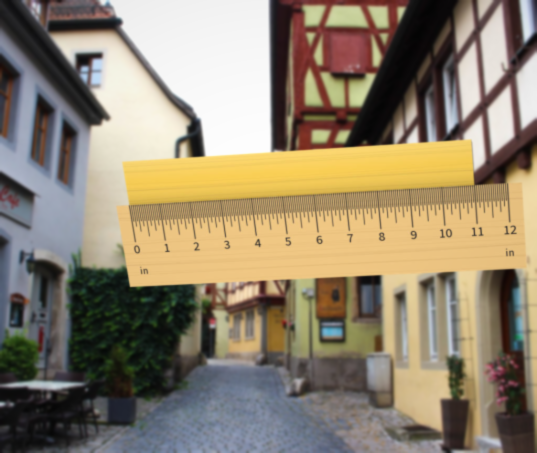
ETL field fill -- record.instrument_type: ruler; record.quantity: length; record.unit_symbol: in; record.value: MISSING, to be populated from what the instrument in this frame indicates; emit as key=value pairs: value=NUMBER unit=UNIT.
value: value=11 unit=in
